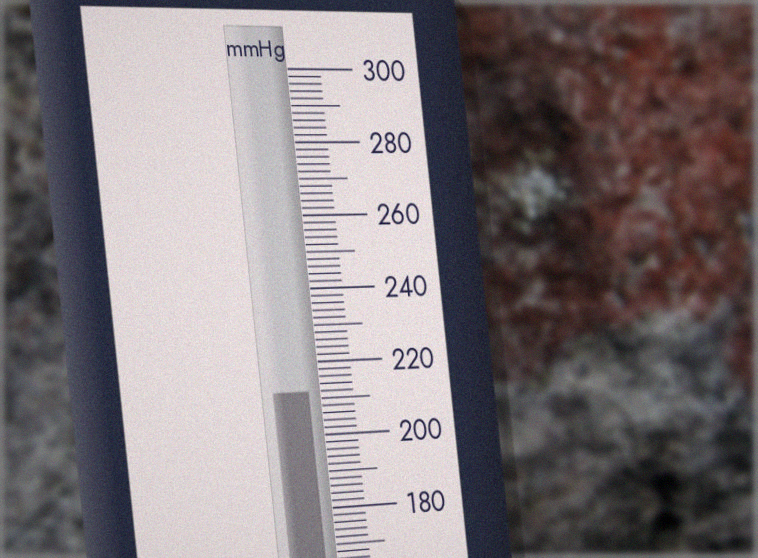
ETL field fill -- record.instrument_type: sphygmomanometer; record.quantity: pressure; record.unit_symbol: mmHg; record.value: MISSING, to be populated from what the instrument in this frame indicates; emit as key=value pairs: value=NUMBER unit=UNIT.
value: value=212 unit=mmHg
